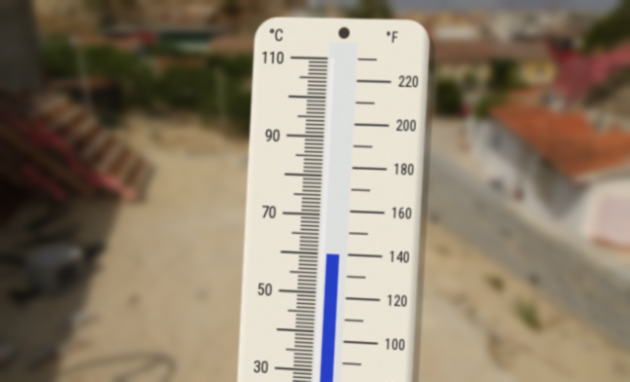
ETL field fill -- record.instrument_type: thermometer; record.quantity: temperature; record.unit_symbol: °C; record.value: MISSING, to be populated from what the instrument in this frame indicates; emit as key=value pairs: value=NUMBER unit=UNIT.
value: value=60 unit=°C
